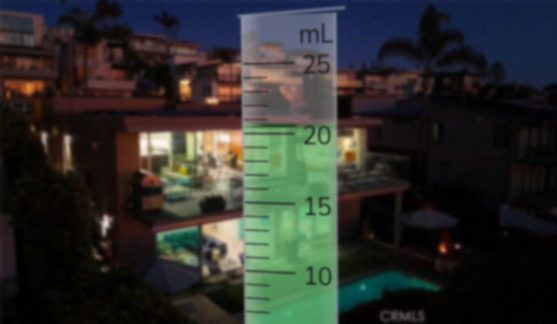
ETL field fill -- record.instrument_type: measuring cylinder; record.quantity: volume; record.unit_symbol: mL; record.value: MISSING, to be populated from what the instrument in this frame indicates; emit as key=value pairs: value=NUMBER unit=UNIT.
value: value=20.5 unit=mL
